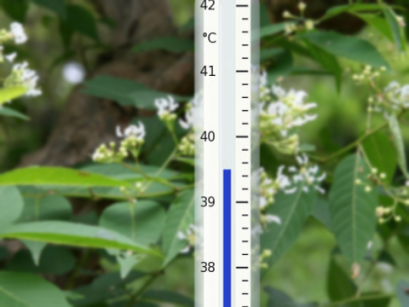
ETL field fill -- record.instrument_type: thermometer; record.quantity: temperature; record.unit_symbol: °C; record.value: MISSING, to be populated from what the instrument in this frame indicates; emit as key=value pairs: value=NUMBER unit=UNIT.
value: value=39.5 unit=°C
